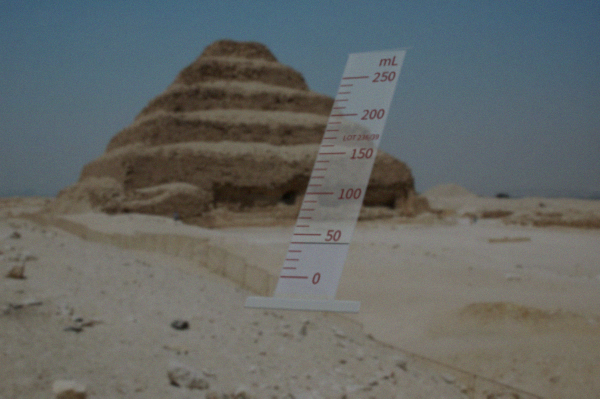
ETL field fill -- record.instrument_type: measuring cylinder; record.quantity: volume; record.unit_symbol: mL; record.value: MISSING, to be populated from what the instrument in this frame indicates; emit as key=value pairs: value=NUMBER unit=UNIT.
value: value=40 unit=mL
